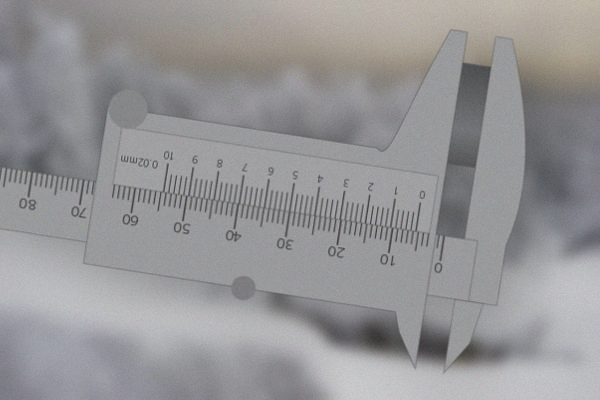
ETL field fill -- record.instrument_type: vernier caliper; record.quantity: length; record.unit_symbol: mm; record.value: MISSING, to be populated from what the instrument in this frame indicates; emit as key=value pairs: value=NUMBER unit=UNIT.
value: value=5.5 unit=mm
